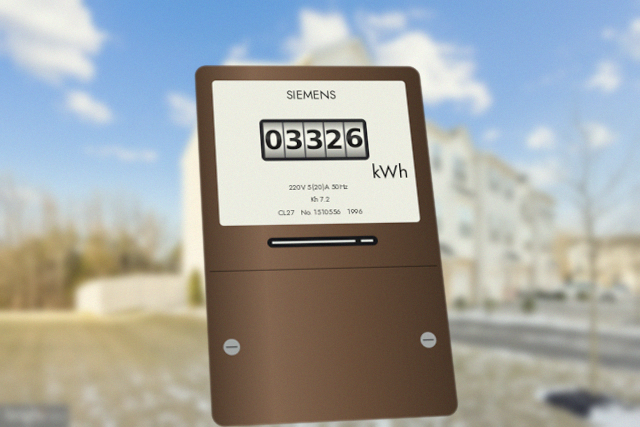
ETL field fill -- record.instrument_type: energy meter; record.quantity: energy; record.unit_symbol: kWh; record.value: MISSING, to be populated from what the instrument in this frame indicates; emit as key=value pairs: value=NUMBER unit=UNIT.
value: value=3326 unit=kWh
